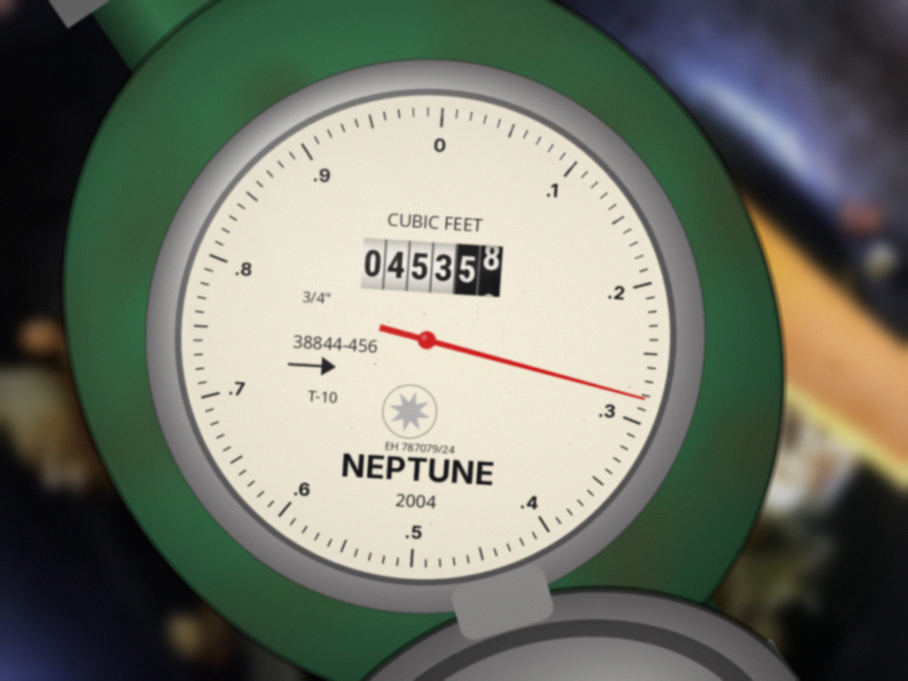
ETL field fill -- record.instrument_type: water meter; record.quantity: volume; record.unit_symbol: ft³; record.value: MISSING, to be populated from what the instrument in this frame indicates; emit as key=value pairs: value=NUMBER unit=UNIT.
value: value=45358.28 unit=ft³
